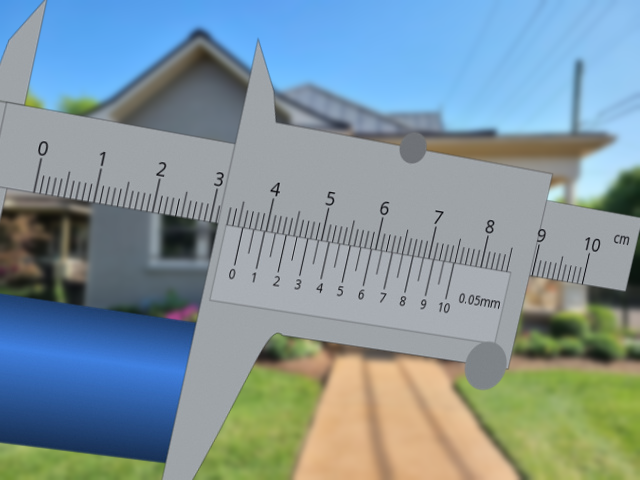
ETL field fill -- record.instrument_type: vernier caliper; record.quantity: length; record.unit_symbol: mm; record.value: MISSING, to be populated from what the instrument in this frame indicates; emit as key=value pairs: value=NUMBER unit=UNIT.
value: value=35.8 unit=mm
